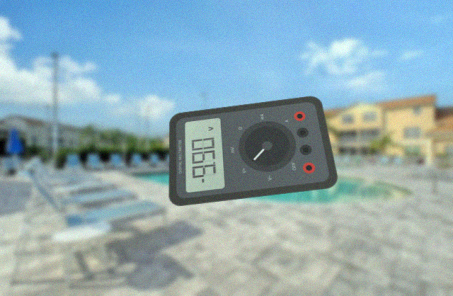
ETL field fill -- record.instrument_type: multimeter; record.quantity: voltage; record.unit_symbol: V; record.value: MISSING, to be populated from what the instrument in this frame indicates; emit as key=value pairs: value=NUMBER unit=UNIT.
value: value=-9.90 unit=V
